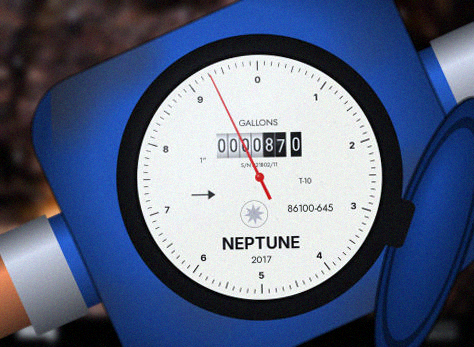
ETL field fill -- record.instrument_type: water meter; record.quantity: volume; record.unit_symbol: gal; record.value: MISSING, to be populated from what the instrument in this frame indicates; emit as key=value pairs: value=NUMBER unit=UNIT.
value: value=869.3 unit=gal
